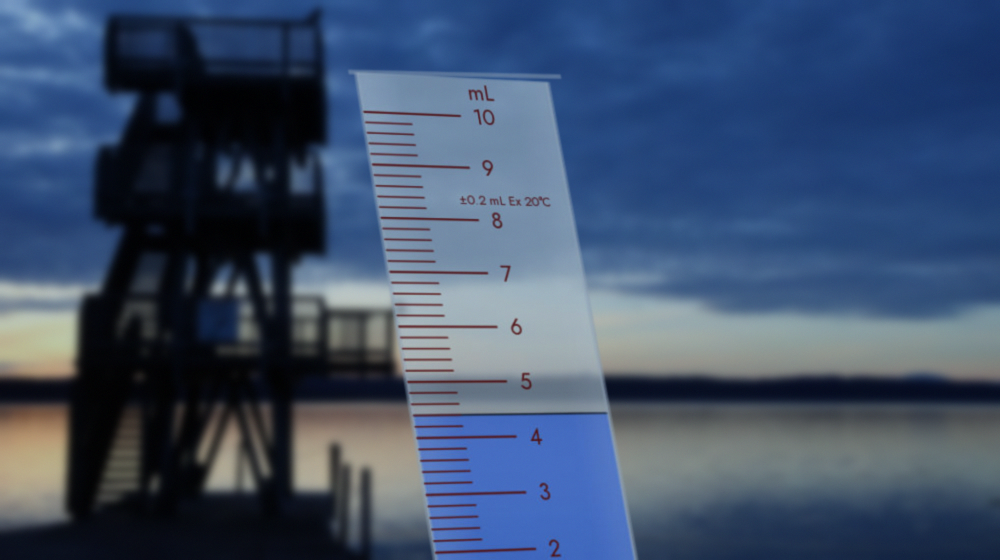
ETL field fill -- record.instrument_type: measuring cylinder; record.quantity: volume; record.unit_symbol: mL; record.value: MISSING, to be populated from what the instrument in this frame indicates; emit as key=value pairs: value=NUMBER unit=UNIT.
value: value=4.4 unit=mL
